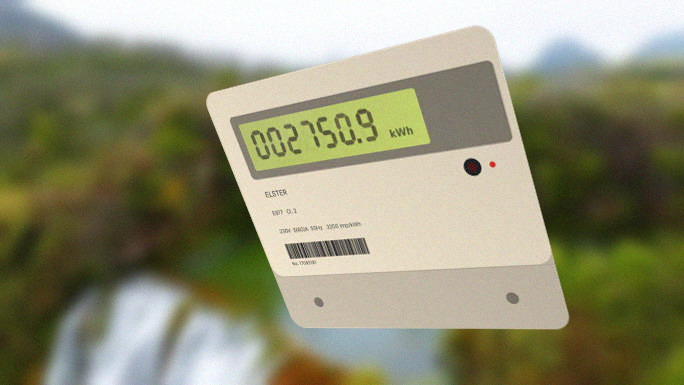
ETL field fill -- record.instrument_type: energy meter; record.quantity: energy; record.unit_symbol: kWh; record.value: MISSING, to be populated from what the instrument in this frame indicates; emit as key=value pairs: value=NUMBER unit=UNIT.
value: value=2750.9 unit=kWh
